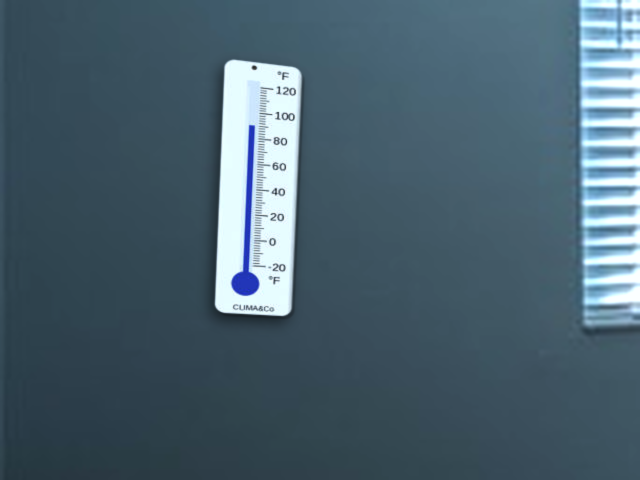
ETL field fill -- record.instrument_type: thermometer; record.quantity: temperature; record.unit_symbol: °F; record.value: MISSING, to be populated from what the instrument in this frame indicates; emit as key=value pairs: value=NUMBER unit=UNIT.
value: value=90 unit=°F
